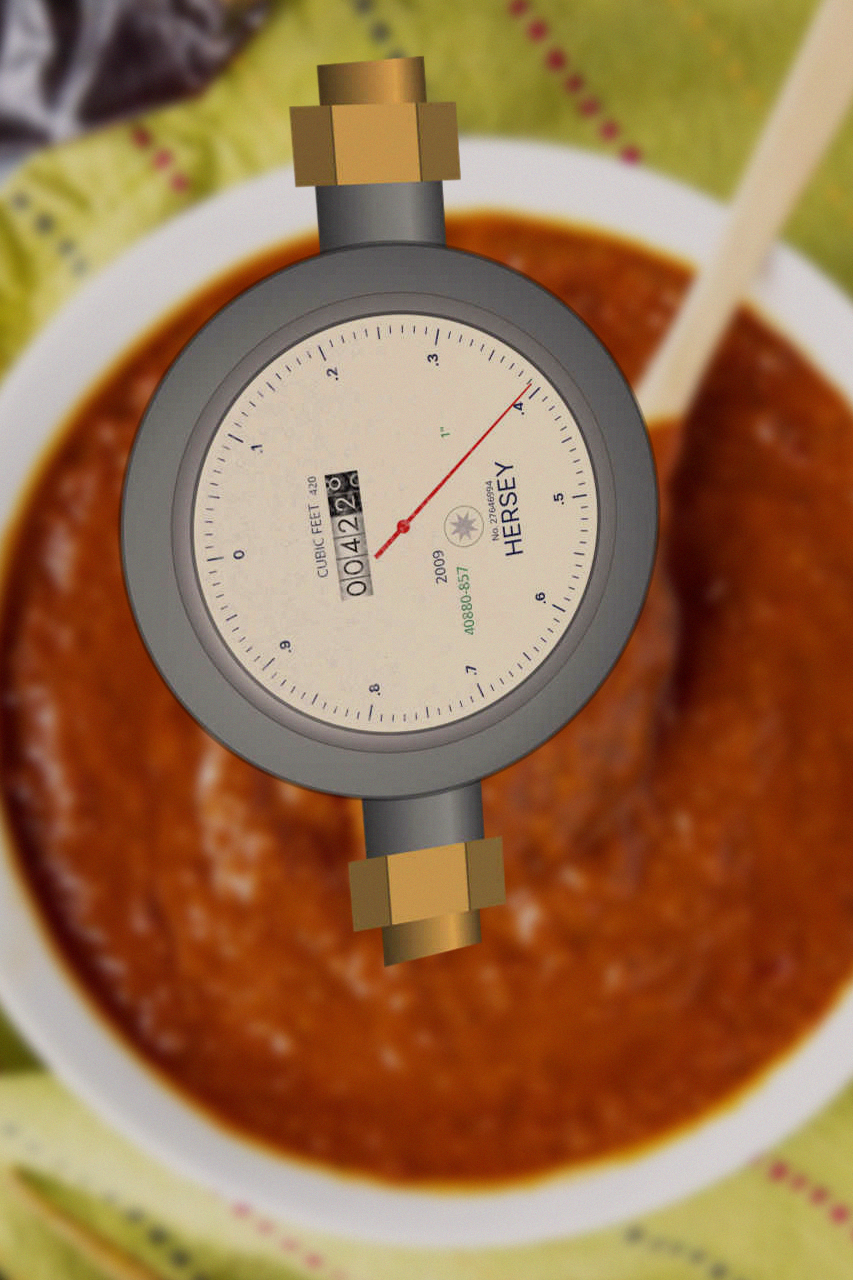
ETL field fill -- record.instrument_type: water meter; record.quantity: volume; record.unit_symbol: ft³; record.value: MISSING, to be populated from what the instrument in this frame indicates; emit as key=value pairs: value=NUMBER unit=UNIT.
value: value=4228.39 unit=ft³
